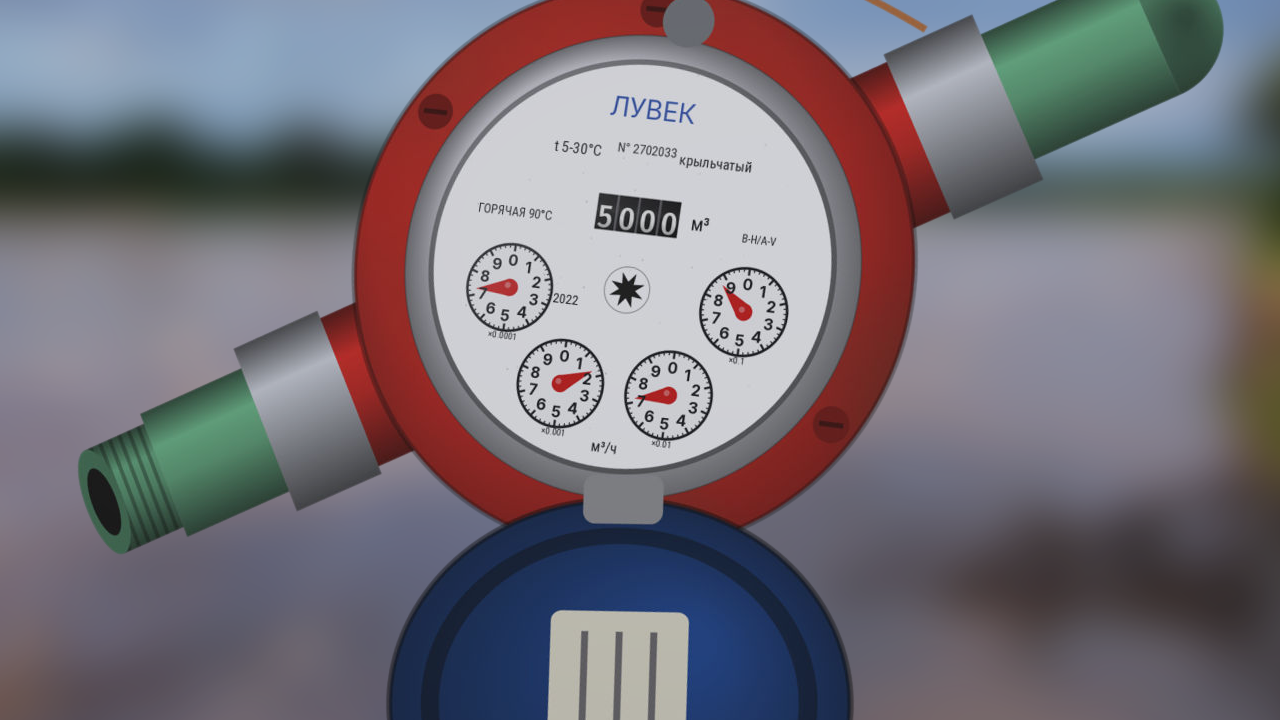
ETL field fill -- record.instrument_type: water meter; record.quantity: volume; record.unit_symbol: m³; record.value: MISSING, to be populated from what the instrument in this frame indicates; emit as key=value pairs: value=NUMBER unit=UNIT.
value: value=4999.8717 unit=m³
